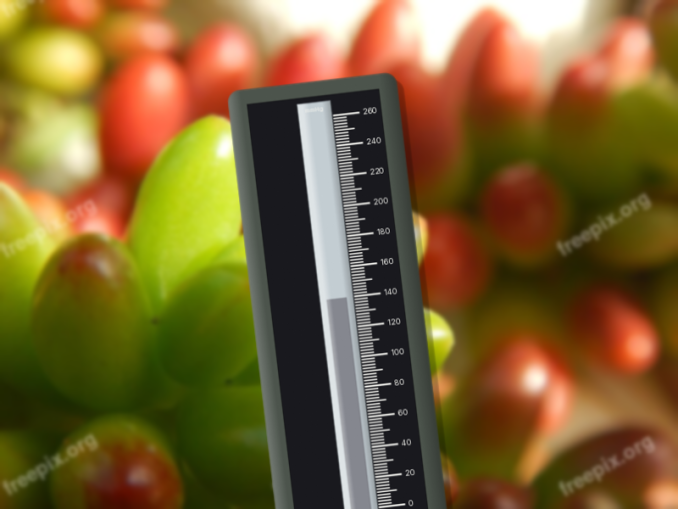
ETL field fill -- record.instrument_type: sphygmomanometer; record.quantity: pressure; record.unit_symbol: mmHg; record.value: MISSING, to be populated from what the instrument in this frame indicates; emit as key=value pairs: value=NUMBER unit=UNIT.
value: value=140 unit=mmHg
